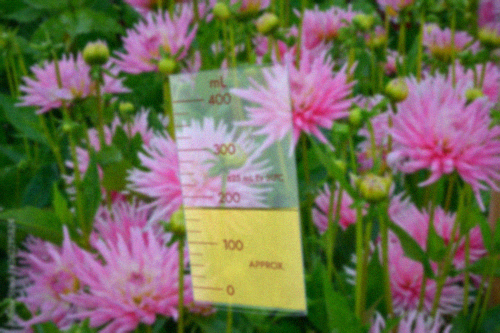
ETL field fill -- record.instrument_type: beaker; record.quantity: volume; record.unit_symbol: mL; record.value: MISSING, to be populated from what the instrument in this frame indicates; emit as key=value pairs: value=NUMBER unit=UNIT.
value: value=175 unit=mL
